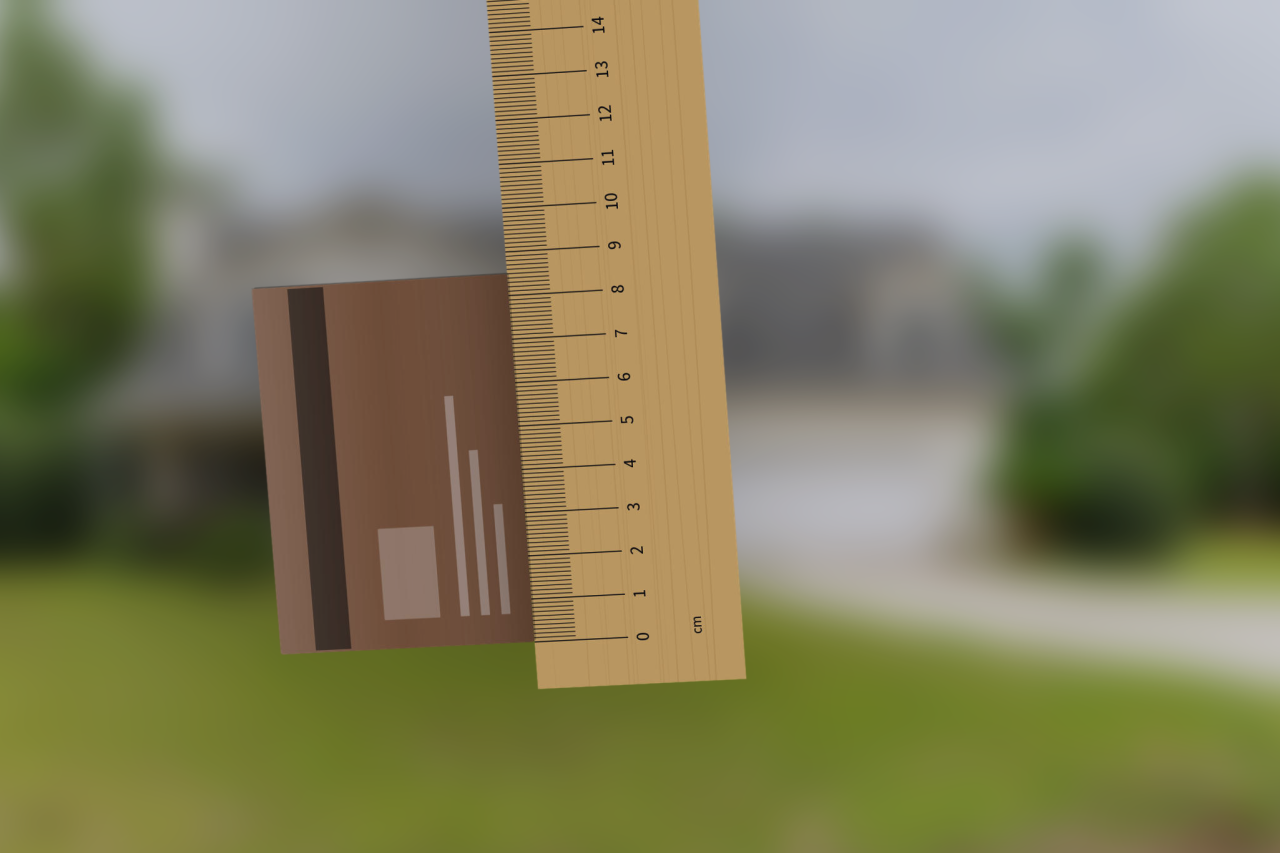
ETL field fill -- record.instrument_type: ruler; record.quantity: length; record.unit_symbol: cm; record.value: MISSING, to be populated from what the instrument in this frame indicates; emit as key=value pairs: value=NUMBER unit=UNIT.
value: value=8.5 unit=cm
